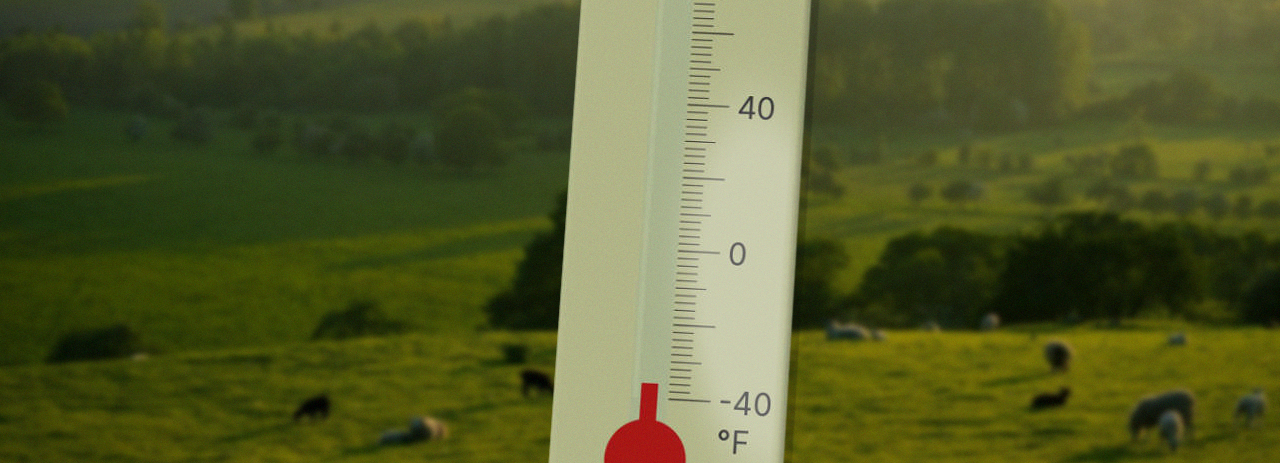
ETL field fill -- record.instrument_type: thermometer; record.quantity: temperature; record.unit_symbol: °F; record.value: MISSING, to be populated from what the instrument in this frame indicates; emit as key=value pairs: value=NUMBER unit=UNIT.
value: value=-36 unit=°F
